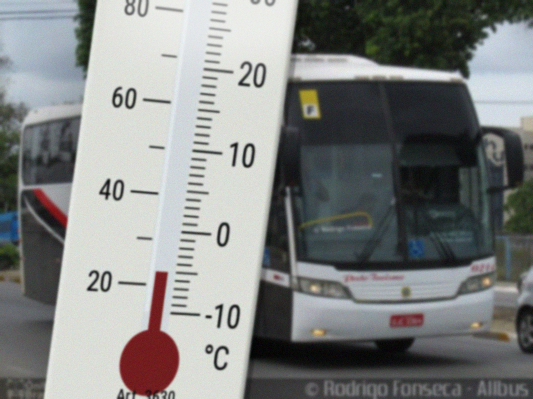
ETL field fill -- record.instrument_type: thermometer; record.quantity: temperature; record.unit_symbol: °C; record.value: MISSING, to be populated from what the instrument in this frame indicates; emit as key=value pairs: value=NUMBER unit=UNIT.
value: value=-5 unit=°C
